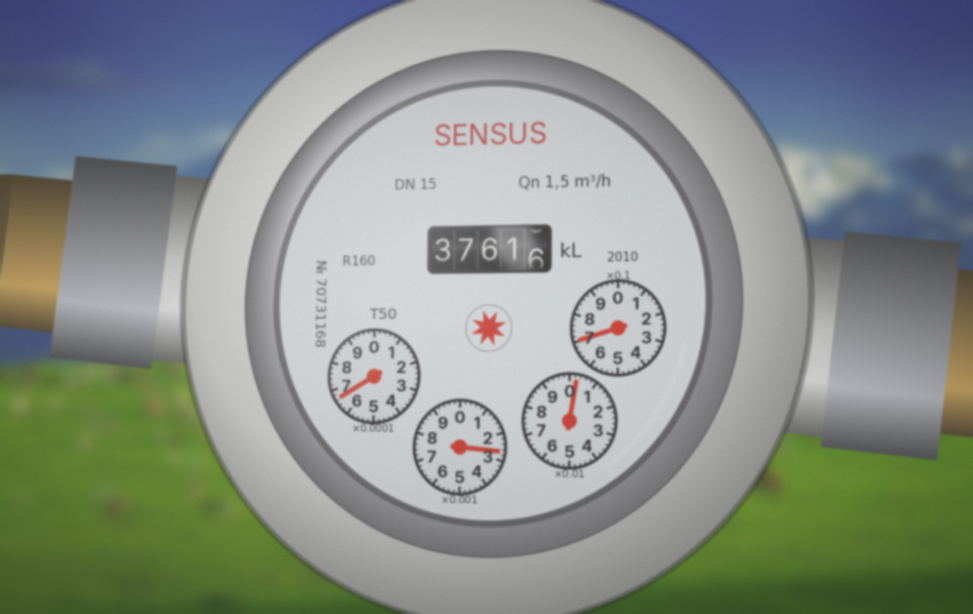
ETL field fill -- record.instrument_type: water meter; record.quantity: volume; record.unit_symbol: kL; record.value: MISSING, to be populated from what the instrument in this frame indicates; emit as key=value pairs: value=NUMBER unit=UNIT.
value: value=37615.7026 unit=kL
